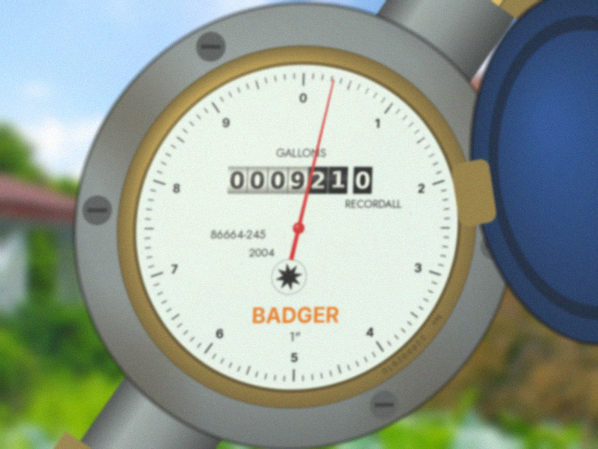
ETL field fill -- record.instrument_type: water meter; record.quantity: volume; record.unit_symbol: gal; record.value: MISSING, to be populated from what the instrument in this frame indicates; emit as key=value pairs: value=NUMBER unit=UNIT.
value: value=9210.3 unit=gal
